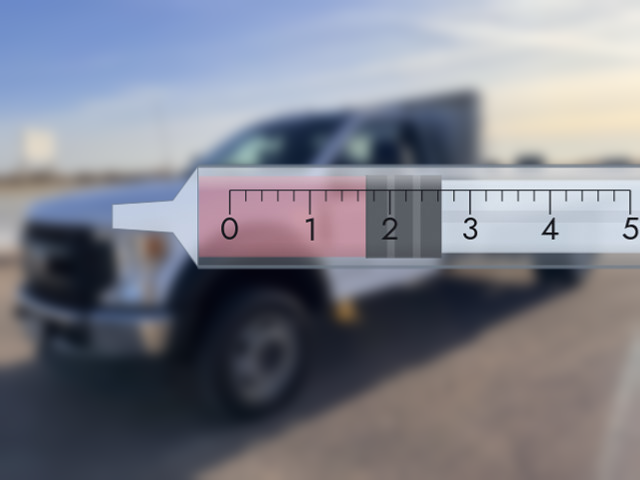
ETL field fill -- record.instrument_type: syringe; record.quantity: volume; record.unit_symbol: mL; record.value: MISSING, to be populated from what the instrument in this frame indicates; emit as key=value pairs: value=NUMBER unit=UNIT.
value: value=1.7 unit=mL
